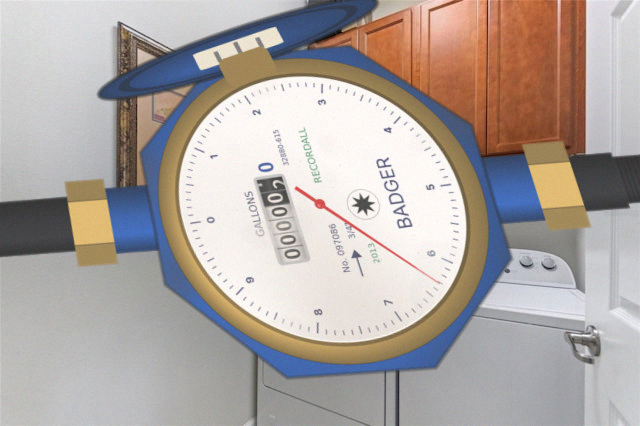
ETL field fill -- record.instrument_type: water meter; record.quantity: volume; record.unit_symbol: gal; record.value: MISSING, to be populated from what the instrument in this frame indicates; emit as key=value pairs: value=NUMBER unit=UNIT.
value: value=16.3 unit=gal
